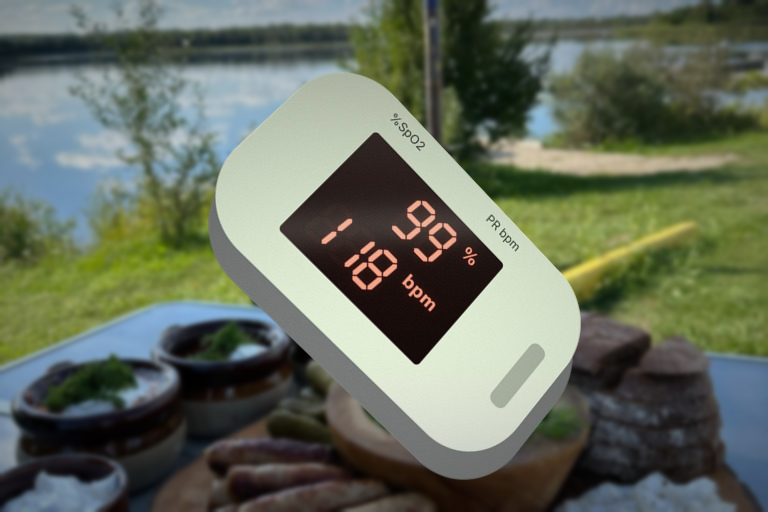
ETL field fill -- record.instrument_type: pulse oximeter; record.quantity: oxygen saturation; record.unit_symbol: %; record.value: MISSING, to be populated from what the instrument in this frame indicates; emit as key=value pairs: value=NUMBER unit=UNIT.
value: value=99 unit=%
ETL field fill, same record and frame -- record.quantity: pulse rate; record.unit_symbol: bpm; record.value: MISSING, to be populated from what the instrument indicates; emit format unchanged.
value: value=118 unit=bpm
